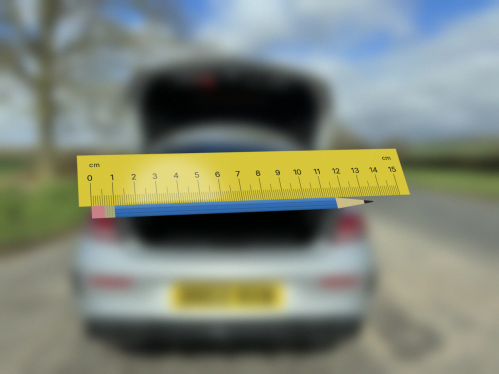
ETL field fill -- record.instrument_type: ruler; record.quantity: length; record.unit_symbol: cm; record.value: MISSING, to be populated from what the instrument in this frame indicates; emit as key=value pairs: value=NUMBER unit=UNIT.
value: value=13.5 unit=cm
